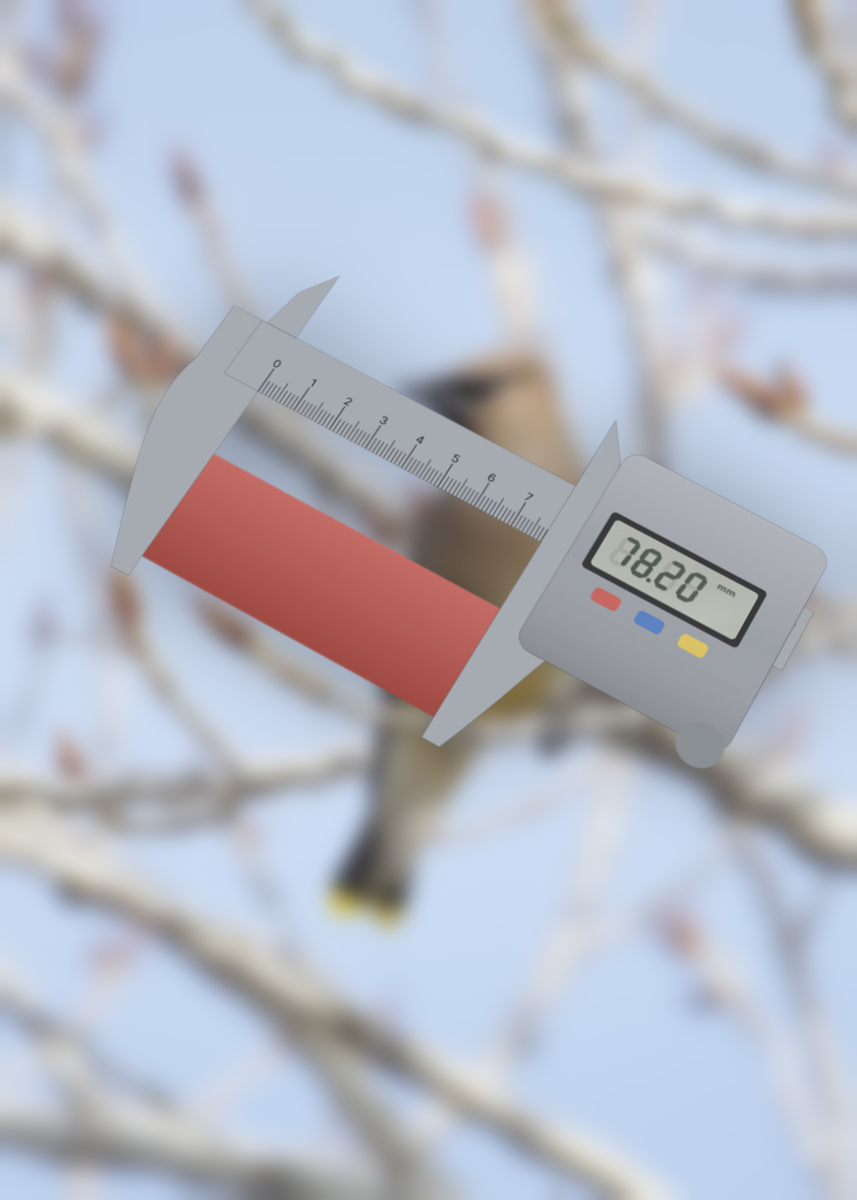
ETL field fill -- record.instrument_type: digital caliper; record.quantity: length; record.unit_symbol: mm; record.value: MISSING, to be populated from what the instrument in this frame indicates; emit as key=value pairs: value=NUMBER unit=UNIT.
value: value=78.20 unit=mm
